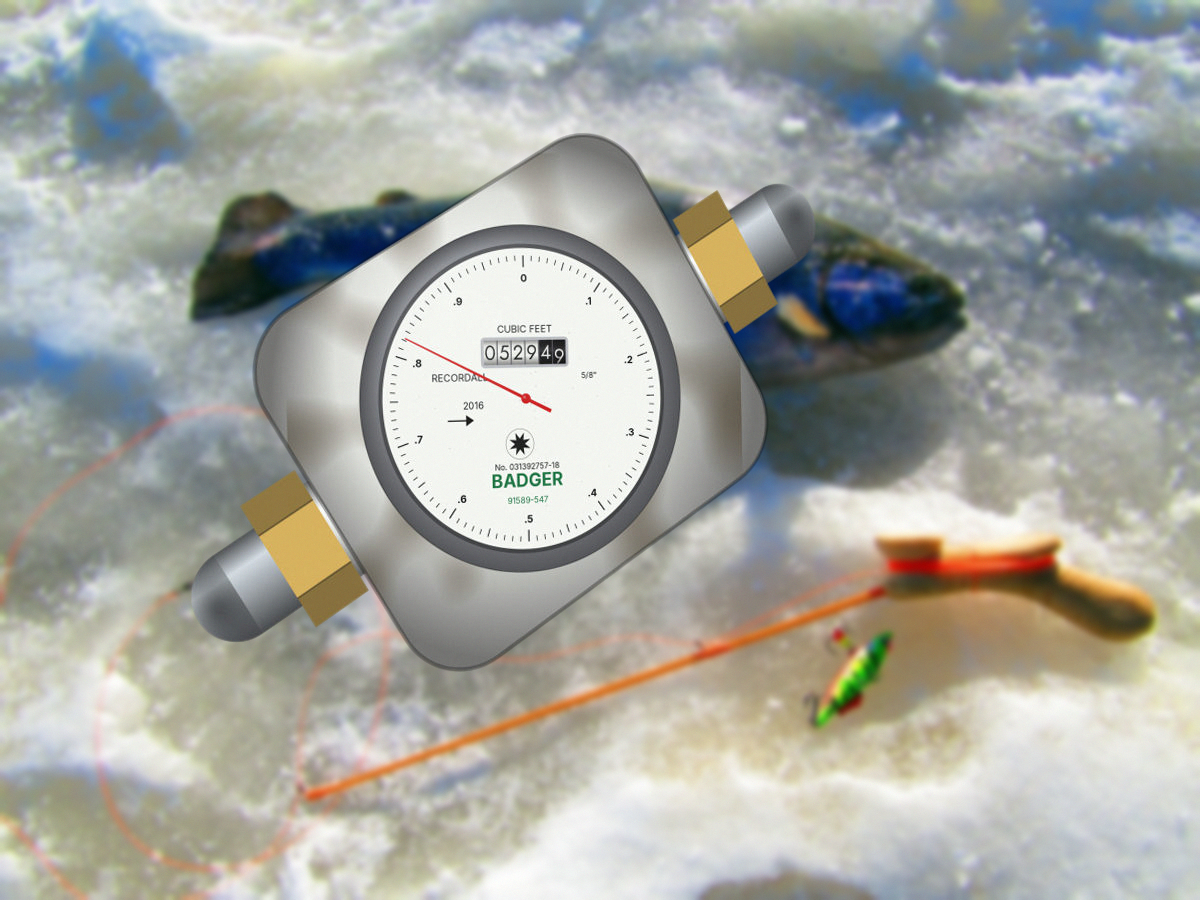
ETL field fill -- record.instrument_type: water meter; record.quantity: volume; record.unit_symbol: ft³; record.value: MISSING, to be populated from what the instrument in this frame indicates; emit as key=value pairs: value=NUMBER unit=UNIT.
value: value=52948.82 unit=ft³
